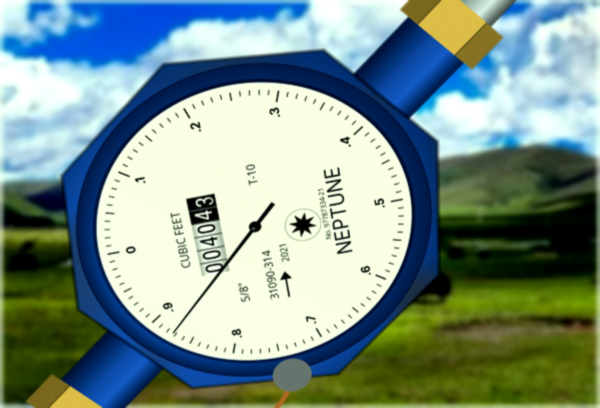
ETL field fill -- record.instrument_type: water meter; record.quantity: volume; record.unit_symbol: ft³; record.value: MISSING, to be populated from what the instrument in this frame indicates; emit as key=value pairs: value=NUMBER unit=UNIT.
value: value=4042.87 unit=ft³
